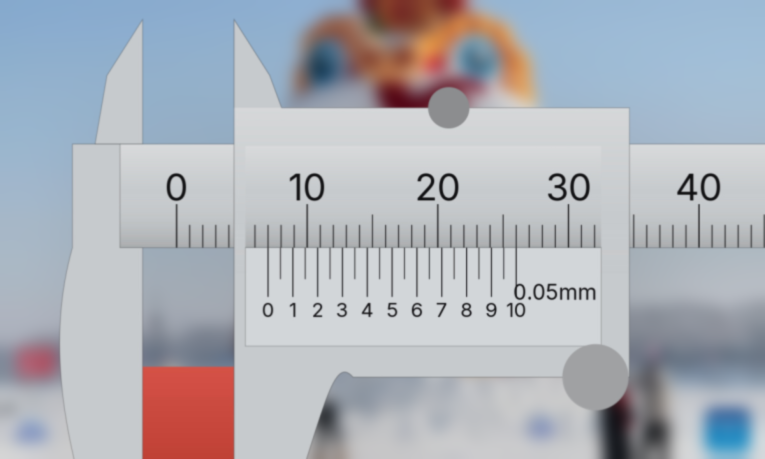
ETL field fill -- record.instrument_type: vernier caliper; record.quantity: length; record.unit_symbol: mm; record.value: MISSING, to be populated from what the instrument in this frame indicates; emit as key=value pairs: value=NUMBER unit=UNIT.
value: value=7.0 unit=mm
